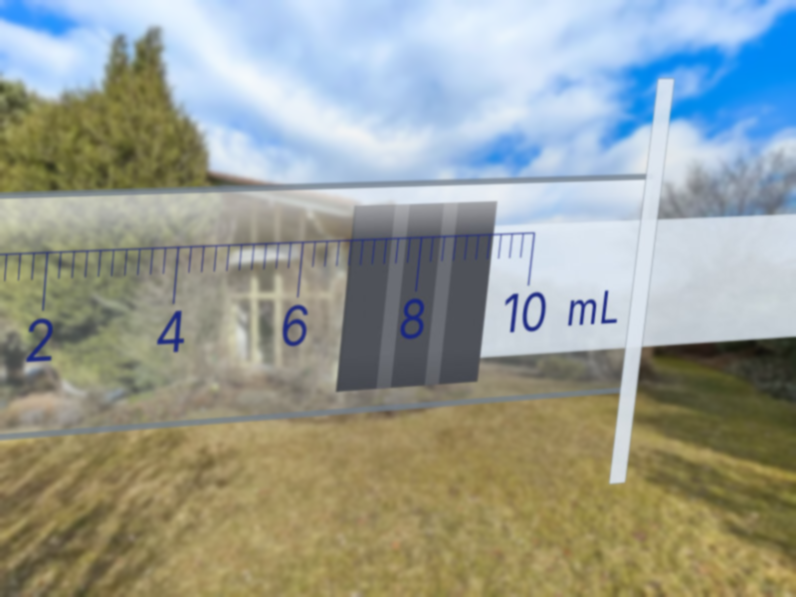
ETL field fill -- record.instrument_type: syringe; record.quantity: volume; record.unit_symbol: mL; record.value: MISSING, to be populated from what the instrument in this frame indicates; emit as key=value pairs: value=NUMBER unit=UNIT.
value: value=6.8 unit=mL
